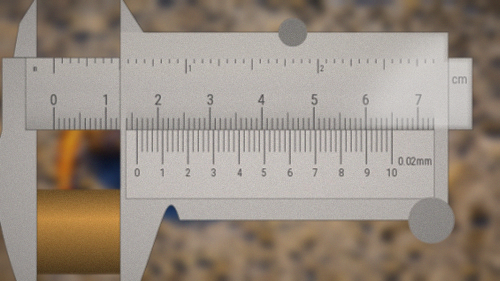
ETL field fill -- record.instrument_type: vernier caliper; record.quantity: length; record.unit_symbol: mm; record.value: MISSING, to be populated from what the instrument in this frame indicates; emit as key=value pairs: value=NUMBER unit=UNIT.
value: value=16.0 unit=mm
